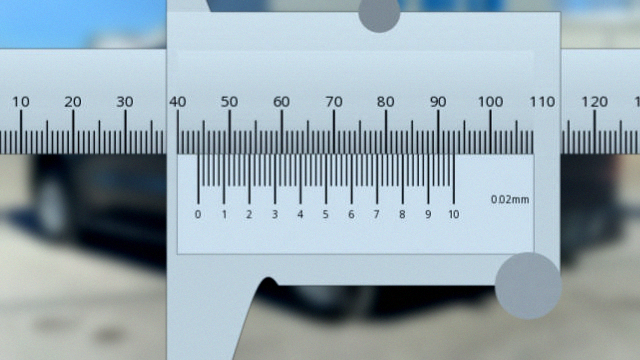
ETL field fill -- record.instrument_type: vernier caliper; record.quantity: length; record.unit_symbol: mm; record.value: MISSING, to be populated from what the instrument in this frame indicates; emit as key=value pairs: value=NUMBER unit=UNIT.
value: value=44.0 unit=mm
